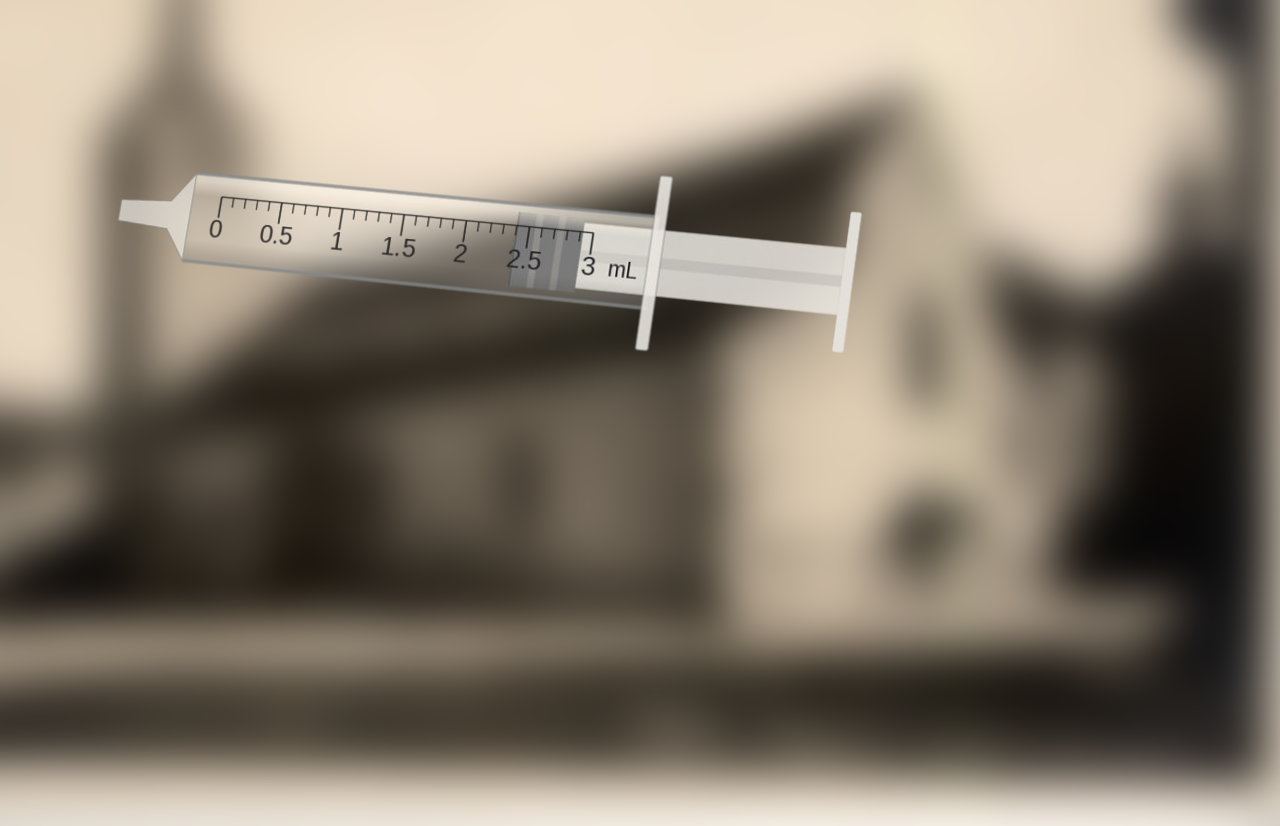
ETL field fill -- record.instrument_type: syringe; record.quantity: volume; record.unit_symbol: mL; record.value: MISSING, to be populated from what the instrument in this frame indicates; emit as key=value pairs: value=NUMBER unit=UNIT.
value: value=2.4 unit=mL
